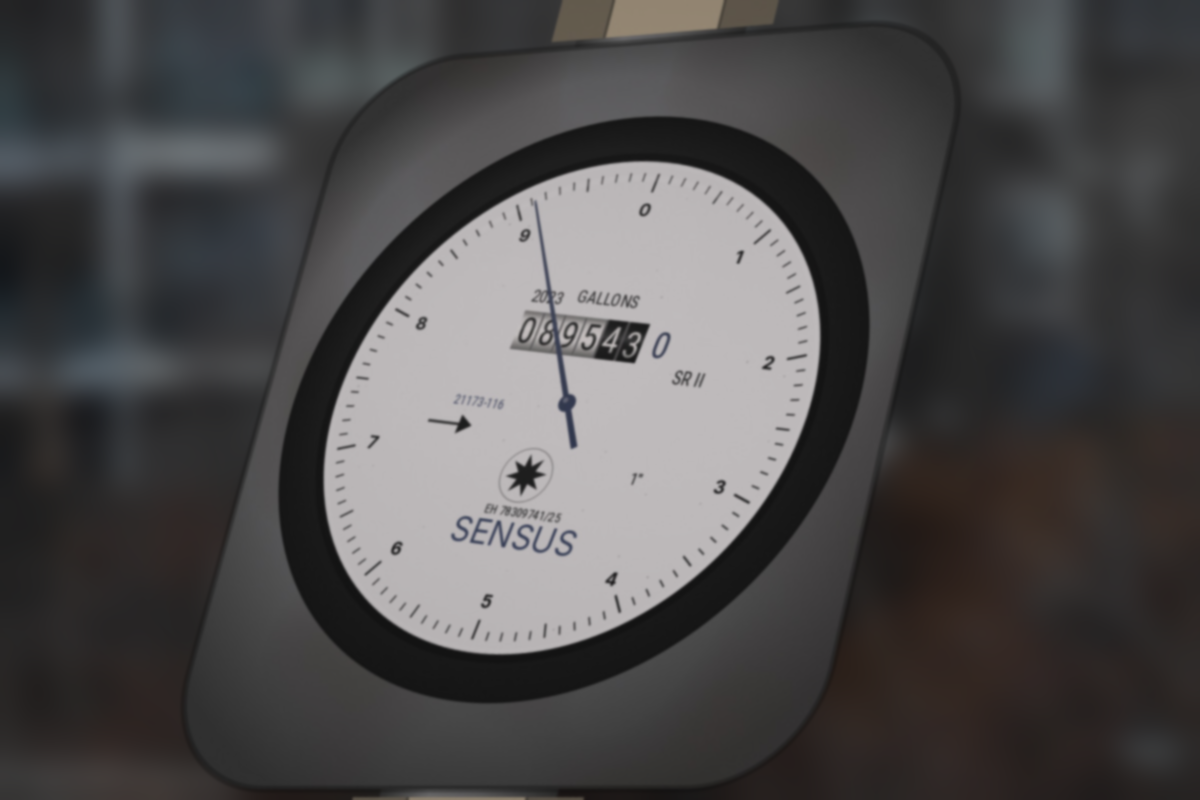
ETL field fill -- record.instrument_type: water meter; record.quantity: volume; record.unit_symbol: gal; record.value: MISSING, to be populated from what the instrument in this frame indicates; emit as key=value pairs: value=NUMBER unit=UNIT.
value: value=895429.1 unit=gal
